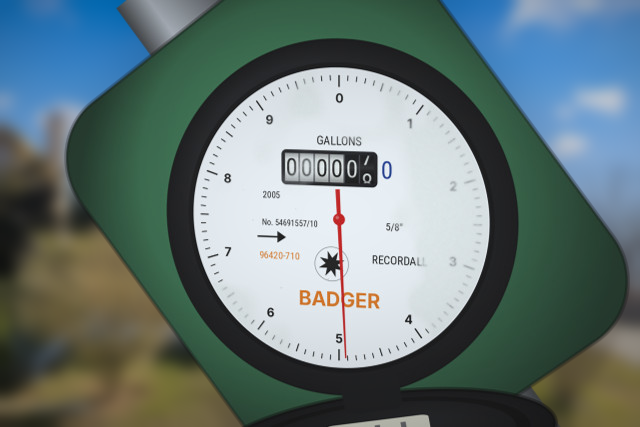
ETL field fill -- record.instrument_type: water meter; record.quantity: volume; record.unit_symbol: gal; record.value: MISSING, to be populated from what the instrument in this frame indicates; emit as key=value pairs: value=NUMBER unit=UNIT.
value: value=74.9 unit=gal
